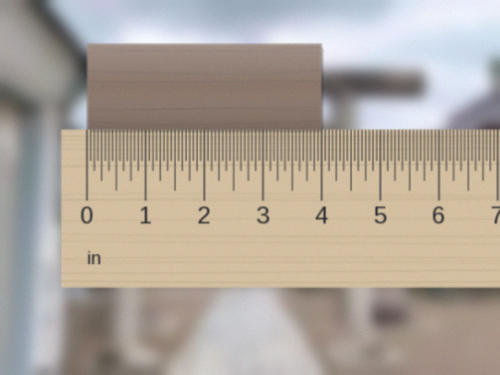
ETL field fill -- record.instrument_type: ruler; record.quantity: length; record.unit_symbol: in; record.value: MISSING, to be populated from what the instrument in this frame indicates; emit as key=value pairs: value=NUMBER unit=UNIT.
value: value=4 unit=in
